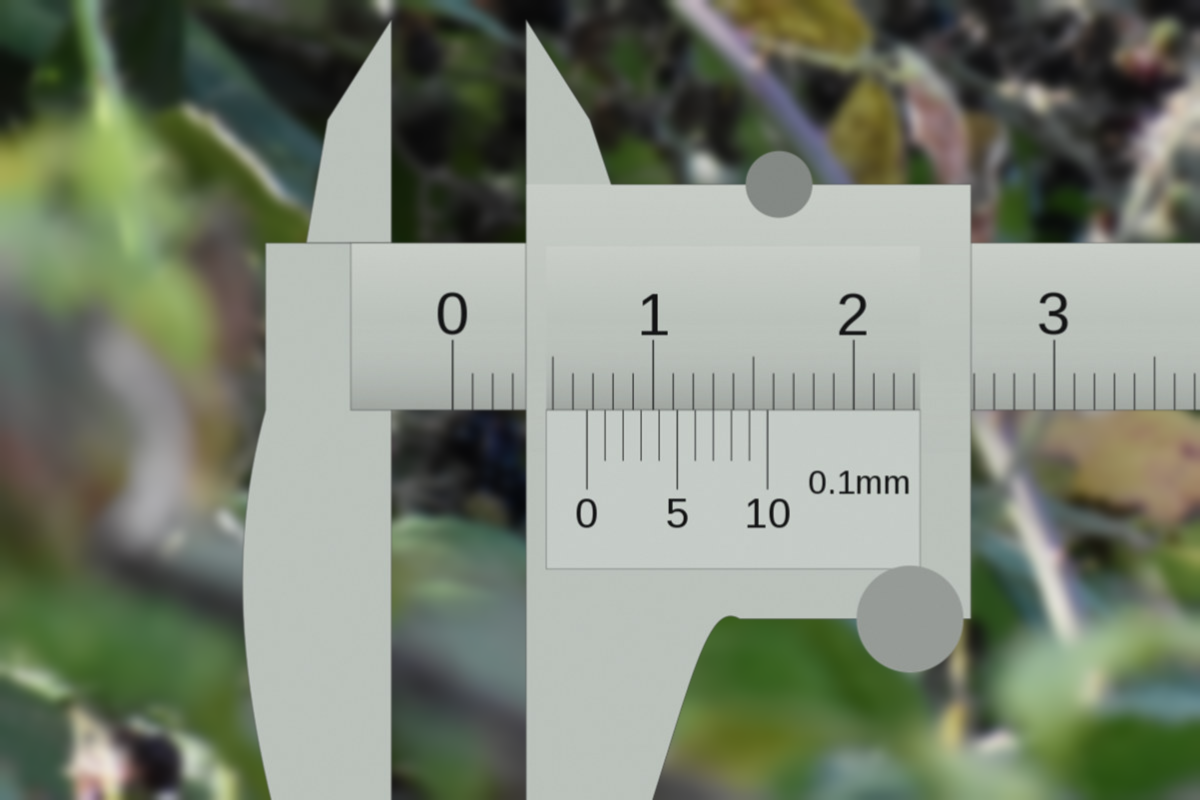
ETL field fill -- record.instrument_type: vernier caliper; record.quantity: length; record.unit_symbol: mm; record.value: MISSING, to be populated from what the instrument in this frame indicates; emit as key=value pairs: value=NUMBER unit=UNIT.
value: value=6.7 unit=mm
